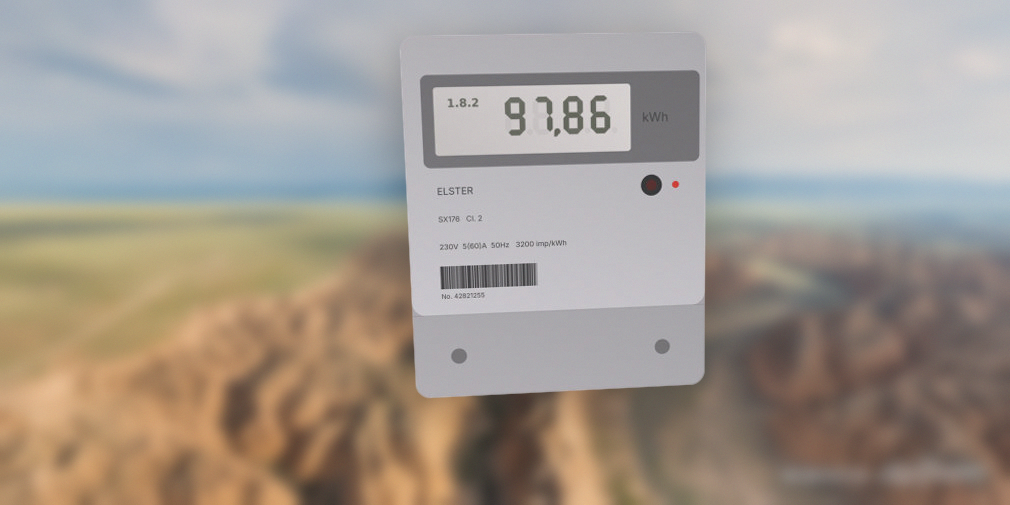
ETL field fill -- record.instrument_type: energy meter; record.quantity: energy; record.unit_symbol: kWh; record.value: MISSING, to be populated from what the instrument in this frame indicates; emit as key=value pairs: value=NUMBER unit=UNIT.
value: value=97.86 unit=kWh
